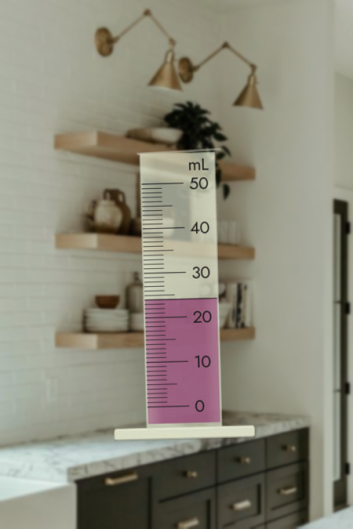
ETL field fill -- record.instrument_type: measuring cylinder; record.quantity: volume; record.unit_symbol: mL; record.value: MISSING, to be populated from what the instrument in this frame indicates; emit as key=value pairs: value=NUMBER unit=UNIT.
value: value=24 unit=mL
